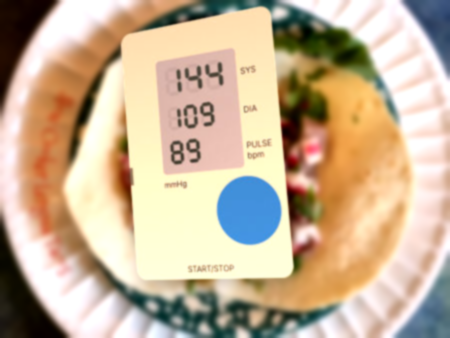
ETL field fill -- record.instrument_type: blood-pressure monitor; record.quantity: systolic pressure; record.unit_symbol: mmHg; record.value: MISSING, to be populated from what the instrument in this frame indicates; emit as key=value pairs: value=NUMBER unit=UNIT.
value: value=144 unit=mmHg
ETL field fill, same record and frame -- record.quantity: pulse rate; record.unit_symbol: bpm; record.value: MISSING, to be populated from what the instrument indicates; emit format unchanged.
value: value=89 unit=bpm
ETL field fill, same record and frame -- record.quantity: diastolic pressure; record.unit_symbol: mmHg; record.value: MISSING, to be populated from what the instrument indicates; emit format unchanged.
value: value=109 unit=mmHg
